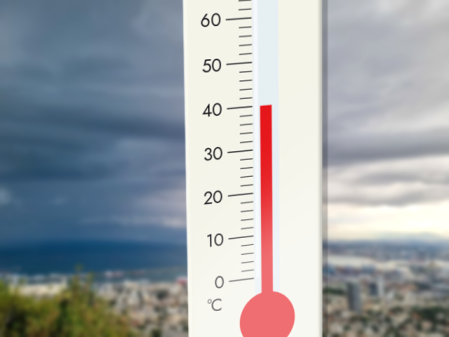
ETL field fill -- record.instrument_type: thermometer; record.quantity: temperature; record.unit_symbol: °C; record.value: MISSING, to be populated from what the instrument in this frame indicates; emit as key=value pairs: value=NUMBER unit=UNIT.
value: value=40 unit=°C
